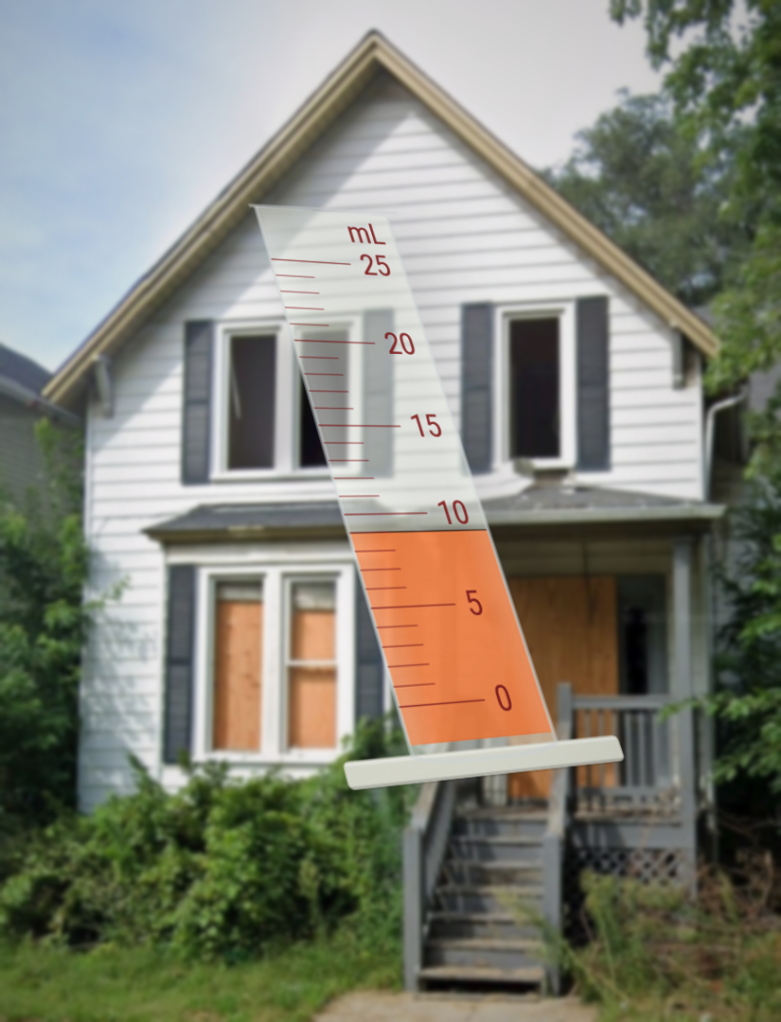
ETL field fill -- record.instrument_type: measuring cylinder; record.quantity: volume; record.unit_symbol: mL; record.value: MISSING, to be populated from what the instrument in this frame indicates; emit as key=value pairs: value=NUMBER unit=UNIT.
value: value=9 unit=mL
